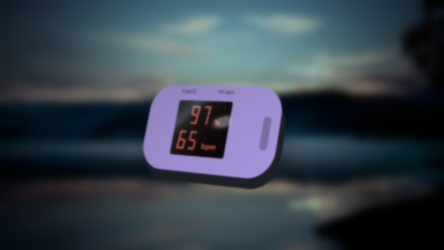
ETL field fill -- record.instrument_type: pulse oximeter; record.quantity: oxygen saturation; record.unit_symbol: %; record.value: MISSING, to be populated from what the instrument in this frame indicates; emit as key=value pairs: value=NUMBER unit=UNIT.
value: value=97 unit=%
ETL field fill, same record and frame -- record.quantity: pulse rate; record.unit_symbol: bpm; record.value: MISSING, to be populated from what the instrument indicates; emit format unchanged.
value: value=65 unit=bpm
